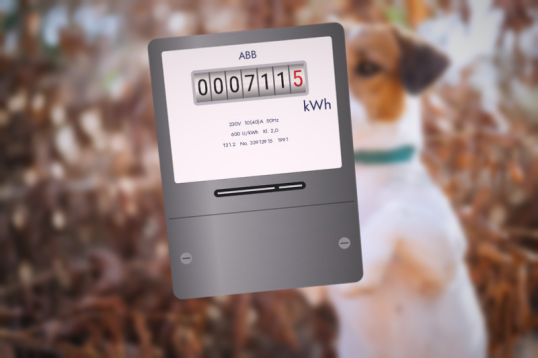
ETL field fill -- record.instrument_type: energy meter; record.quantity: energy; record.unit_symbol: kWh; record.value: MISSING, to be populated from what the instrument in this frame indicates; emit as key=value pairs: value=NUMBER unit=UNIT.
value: value=711.5 unit=kWh
